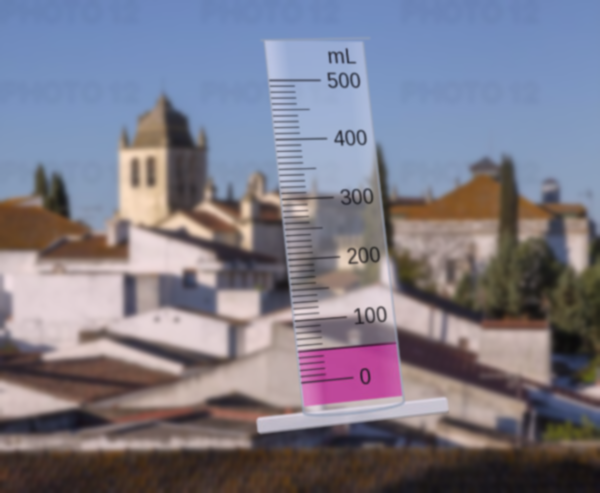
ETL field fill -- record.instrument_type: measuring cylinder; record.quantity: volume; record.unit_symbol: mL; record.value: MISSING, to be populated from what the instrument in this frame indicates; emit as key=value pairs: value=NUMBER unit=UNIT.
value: value=50 unit=mL
